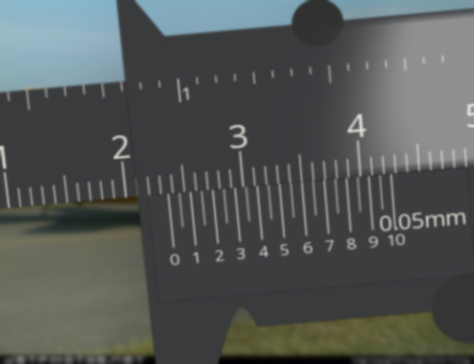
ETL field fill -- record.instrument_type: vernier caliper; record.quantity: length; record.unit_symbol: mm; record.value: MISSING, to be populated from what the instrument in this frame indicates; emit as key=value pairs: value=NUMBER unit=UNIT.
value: value=23.6 unit=mm
